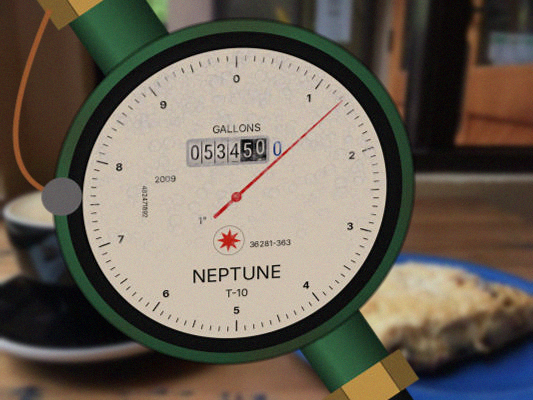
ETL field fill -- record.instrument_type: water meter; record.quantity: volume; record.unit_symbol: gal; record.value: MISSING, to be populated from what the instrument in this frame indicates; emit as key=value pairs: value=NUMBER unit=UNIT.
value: value=534501.3 unit=gal
